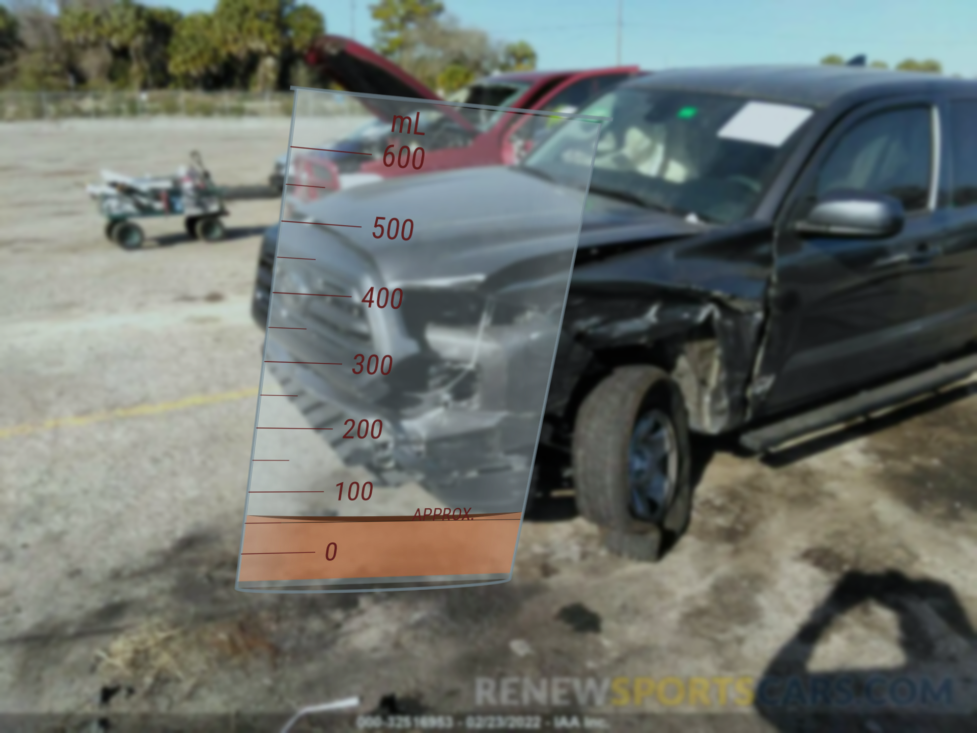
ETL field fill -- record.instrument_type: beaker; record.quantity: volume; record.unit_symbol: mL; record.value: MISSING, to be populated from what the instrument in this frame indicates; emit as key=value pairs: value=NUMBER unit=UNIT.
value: value=50 unit=mL
